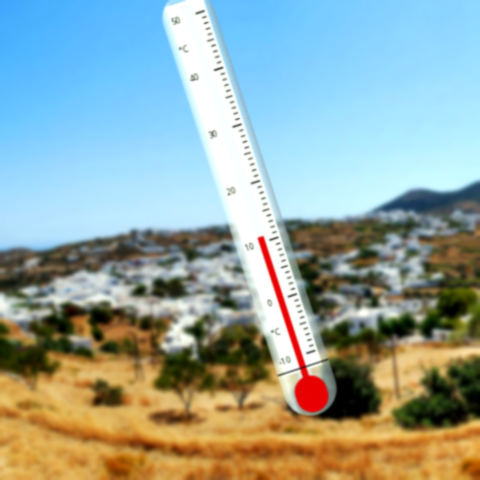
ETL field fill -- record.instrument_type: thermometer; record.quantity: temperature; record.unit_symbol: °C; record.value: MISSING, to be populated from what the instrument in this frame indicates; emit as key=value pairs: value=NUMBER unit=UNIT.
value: value=11 unit=°C
